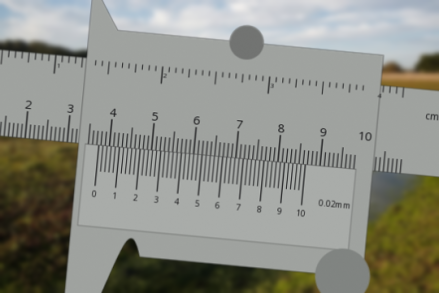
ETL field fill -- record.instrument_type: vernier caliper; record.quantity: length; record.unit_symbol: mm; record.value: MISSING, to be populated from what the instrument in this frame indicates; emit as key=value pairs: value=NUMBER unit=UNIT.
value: value=37.5 unit=mm
